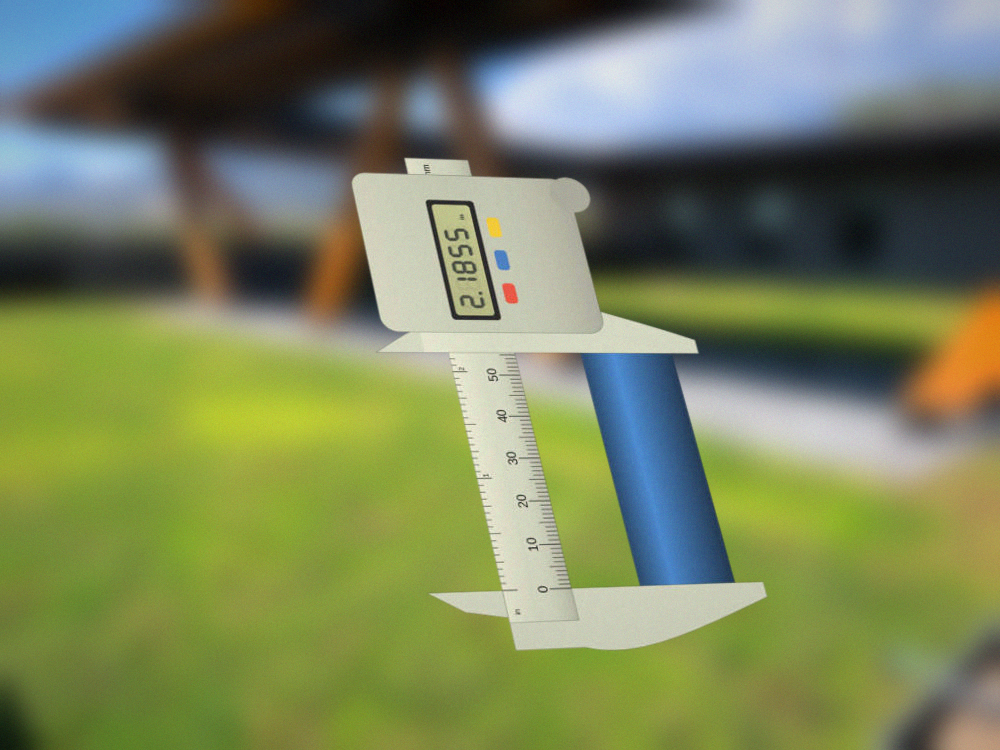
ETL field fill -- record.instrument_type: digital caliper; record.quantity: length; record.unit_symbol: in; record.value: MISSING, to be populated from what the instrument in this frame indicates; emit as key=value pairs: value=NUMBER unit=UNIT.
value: value=2.1855 unit=in
